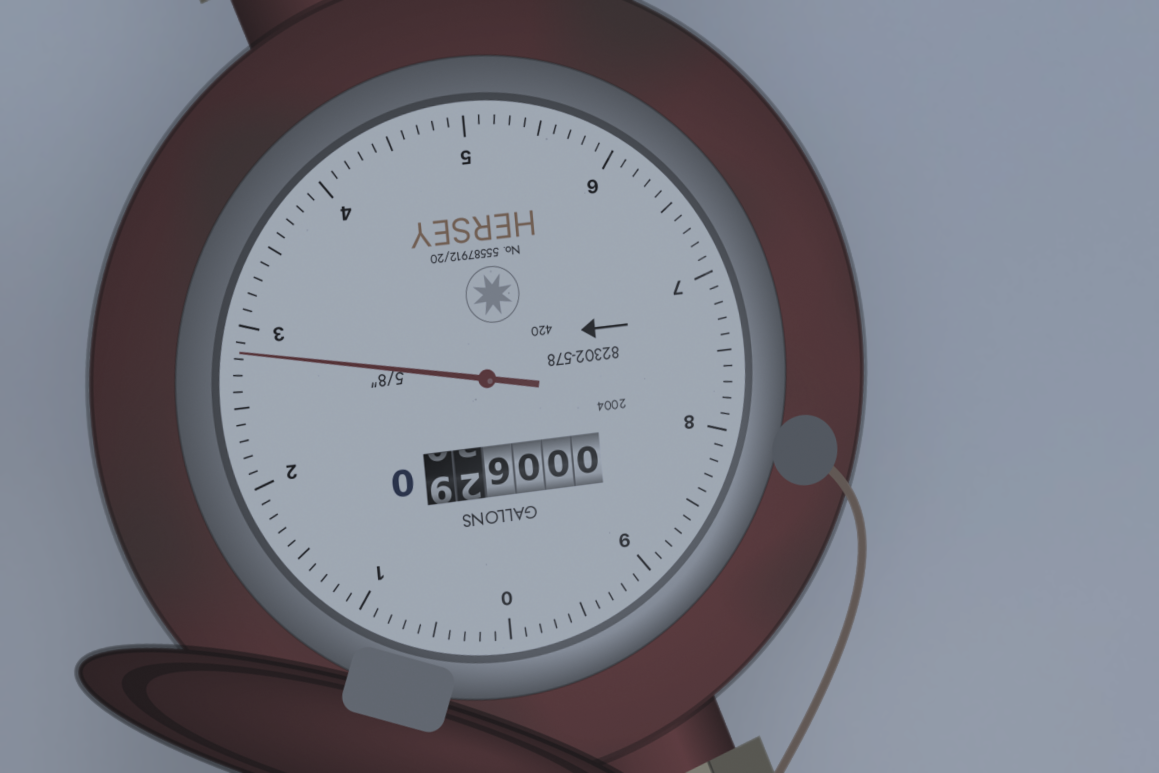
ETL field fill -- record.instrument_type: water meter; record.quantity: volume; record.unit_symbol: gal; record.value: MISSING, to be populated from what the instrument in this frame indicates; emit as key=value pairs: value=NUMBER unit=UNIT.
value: value=6292.8 unit=gal
